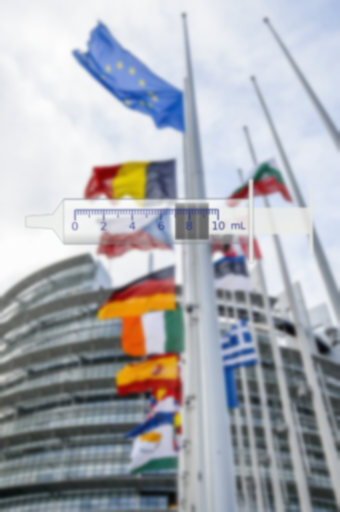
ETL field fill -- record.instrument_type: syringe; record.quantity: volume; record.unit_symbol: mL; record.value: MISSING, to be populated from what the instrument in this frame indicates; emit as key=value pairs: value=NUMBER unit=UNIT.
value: value=7 unit=mL
